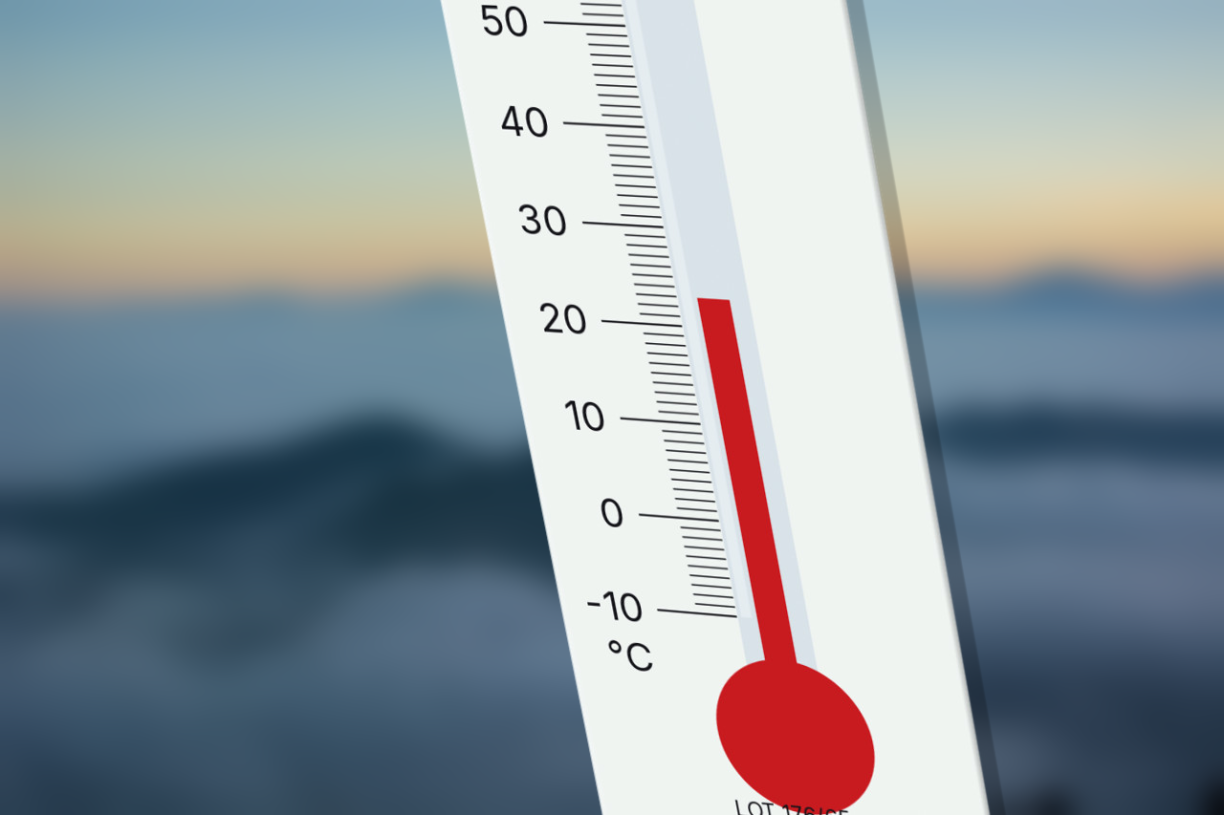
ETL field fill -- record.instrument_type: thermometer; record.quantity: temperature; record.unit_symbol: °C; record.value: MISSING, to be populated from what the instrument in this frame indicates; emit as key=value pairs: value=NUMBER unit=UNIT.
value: value=23 unit=°C
